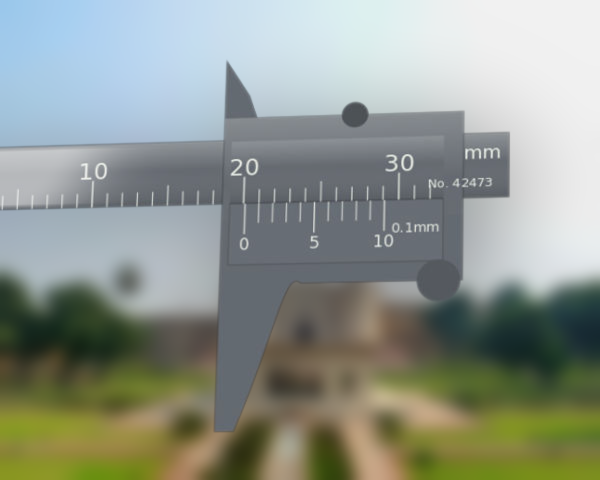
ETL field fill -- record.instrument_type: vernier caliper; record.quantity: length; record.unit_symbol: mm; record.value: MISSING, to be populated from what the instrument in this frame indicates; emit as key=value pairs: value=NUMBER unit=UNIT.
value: value=20.1 unit=mm
